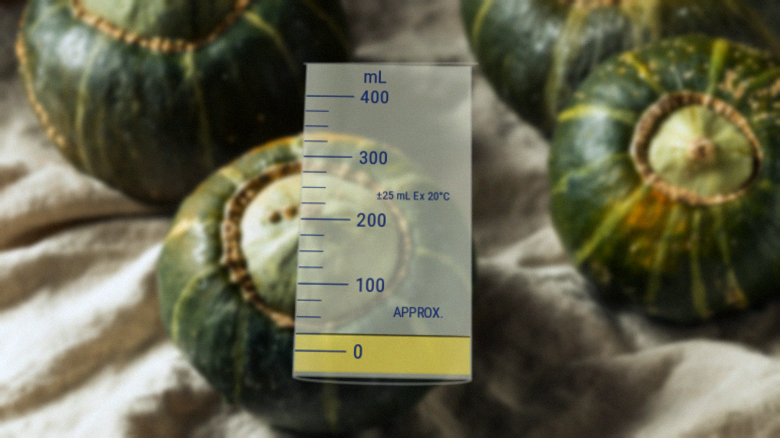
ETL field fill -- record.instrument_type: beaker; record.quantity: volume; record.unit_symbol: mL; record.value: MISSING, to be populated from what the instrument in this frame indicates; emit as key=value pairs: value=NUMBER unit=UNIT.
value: value=25 unit=mL
